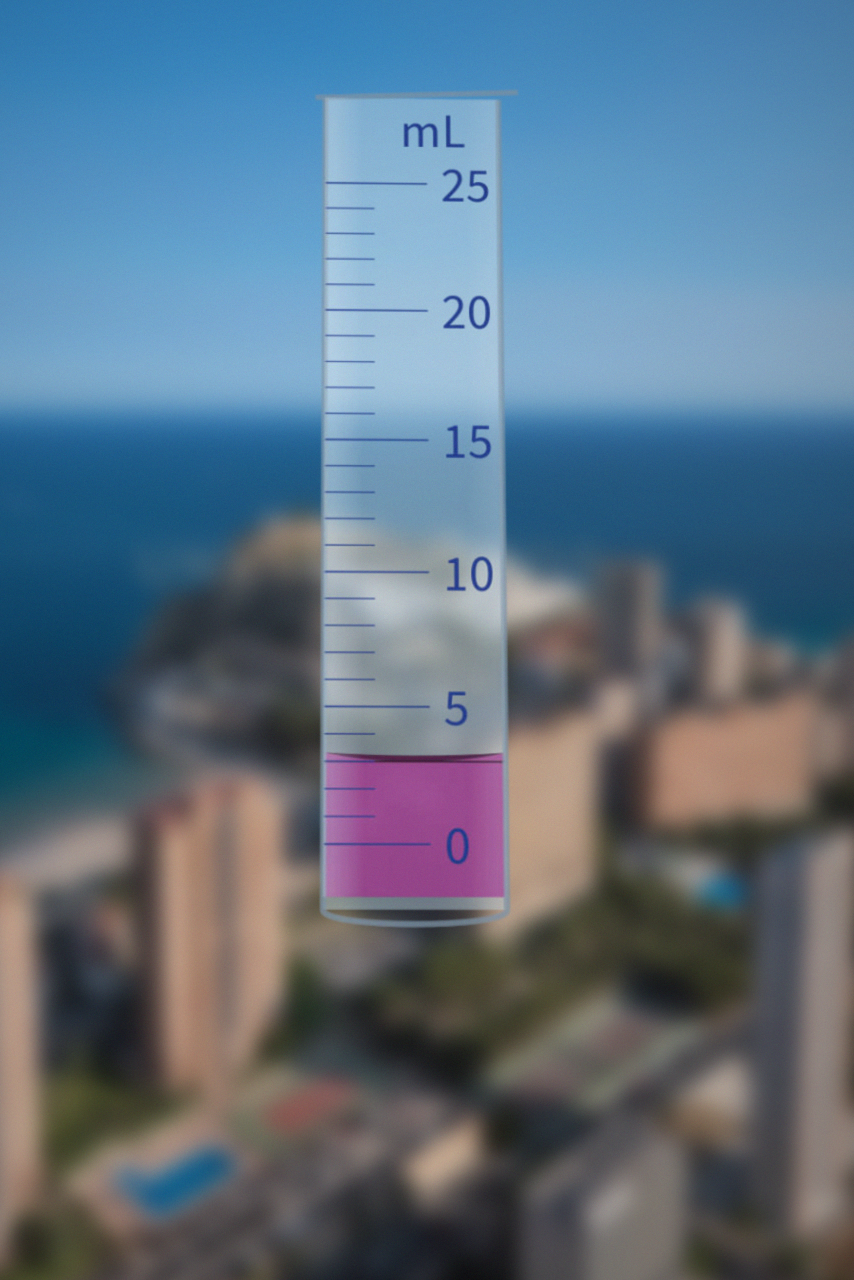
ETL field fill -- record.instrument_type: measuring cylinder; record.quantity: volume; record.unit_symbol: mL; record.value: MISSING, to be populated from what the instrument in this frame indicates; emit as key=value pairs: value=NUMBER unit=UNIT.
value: value=3 unit=mL
